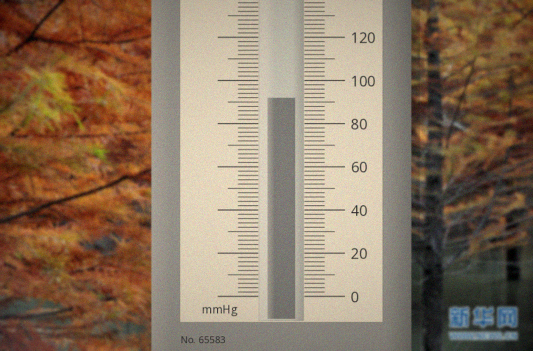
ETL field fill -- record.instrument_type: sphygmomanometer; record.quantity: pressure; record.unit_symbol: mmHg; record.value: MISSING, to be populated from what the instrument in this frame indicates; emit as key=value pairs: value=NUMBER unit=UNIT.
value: value=92 unit=mmHg
